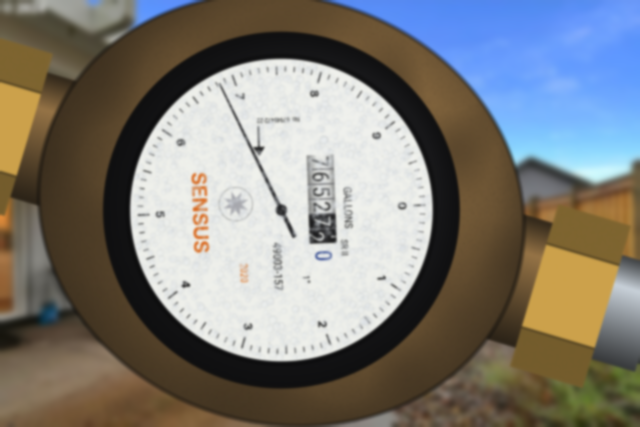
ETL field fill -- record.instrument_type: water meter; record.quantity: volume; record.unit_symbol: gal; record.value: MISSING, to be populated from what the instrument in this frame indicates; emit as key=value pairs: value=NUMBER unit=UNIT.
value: value=7652716.8 unit=gal
